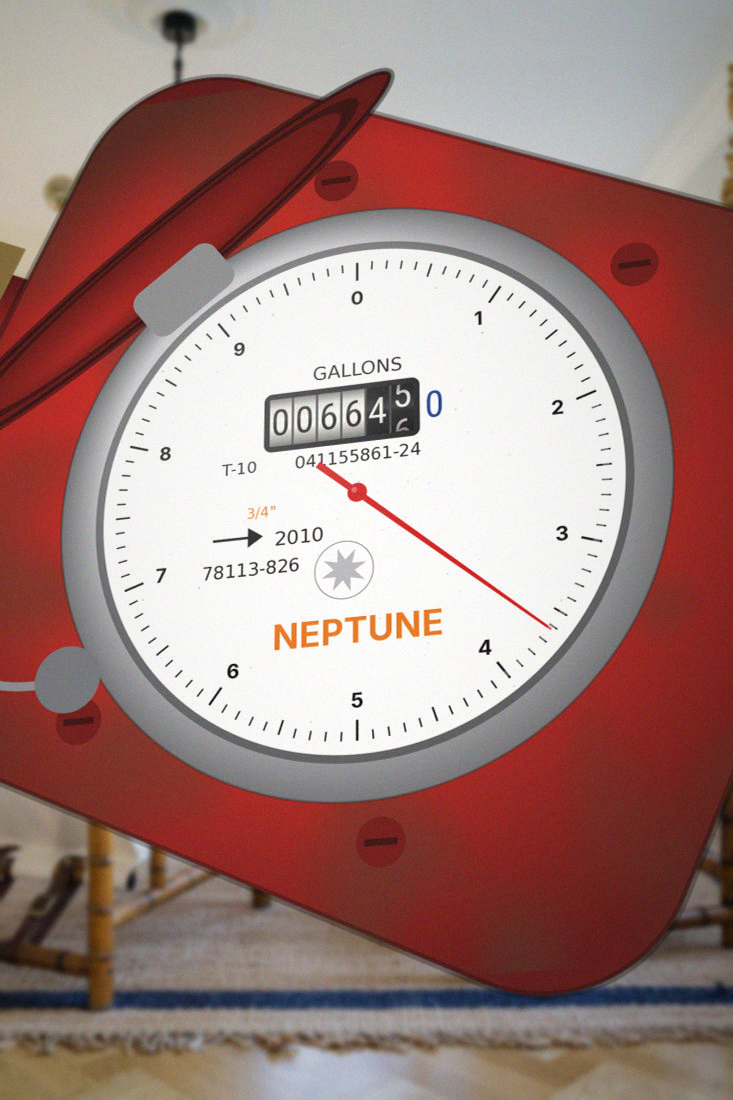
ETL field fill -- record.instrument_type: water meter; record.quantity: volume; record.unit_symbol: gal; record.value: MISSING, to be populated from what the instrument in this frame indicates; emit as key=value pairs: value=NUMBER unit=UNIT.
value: value=66453.6 unit=gal
